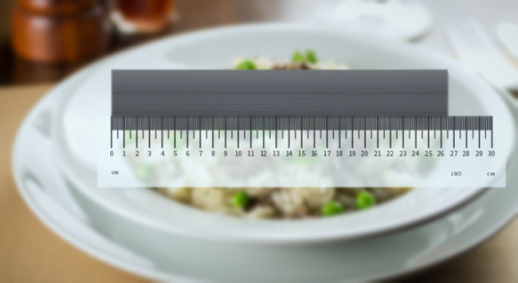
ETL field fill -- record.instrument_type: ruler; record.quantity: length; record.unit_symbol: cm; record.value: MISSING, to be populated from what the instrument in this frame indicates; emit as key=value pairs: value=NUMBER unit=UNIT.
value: value=26.5 unit=cm
